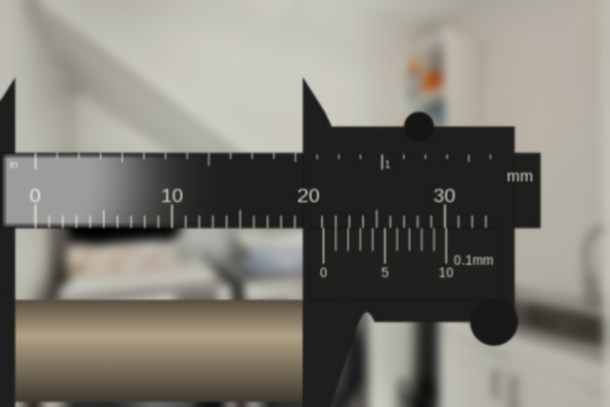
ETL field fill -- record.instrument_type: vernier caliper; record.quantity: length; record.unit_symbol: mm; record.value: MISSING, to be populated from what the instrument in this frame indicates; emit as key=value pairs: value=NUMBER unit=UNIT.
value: value=21.1 unit=mm
